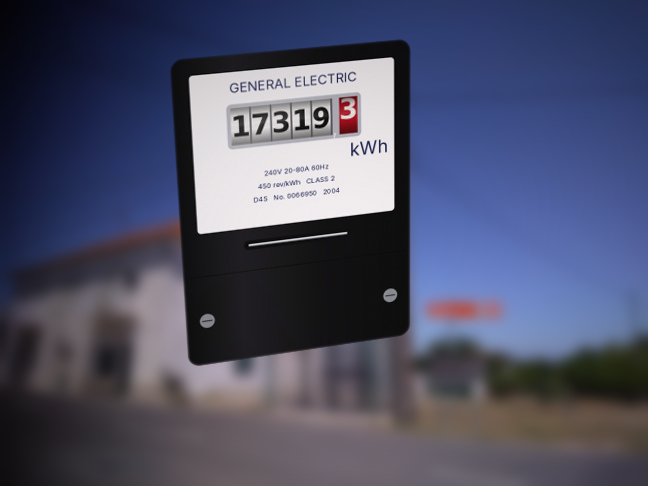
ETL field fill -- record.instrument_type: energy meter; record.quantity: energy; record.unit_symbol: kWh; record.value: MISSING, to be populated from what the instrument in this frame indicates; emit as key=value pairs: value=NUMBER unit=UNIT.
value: value=17319.3 unit=kWh
